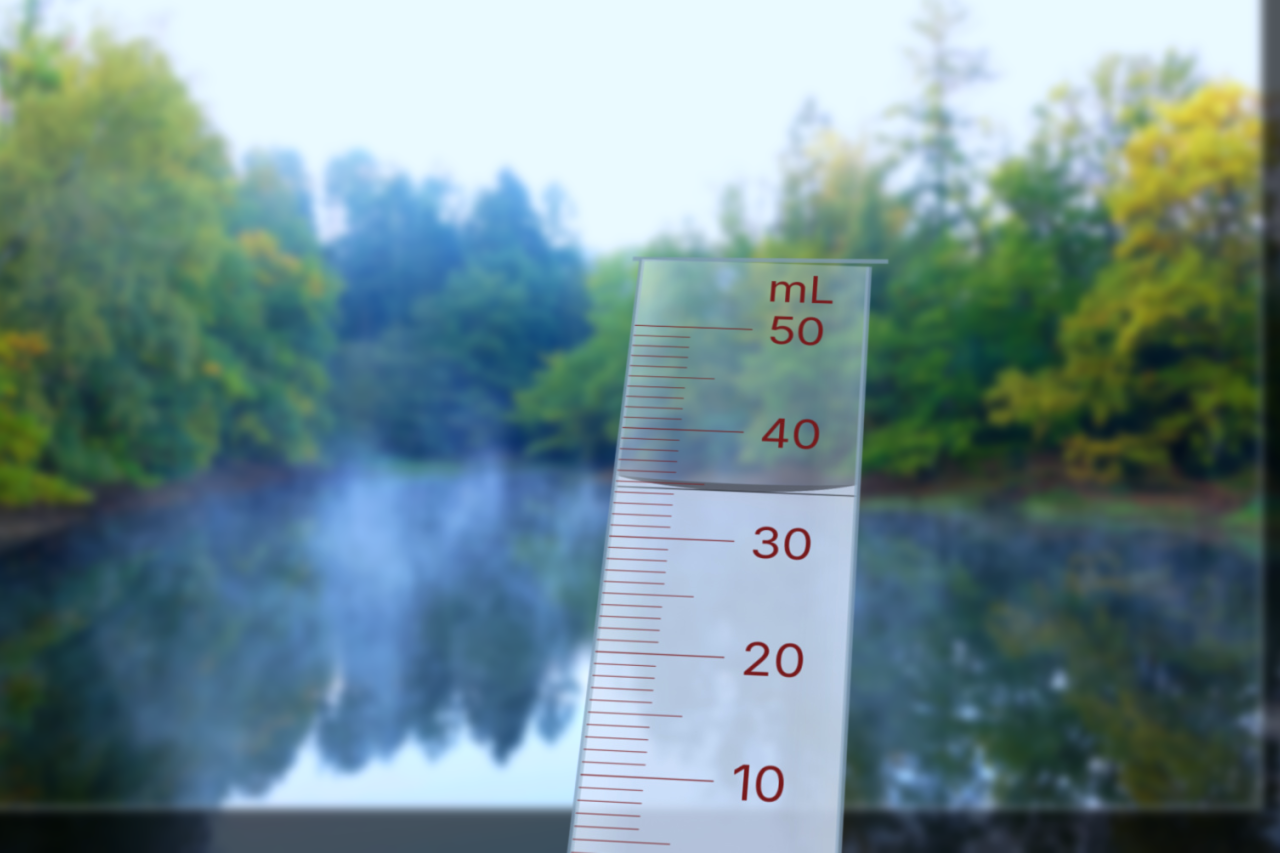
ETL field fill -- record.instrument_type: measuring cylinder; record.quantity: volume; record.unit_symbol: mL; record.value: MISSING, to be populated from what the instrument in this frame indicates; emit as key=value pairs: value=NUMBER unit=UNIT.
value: value=34.5 unit=mL
